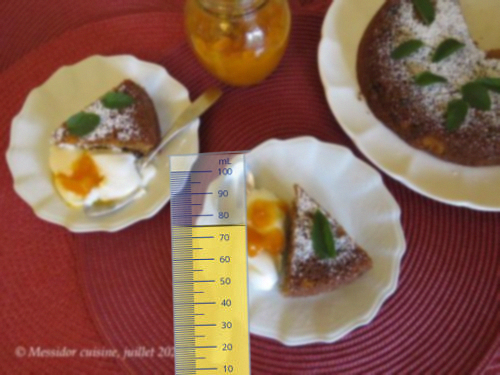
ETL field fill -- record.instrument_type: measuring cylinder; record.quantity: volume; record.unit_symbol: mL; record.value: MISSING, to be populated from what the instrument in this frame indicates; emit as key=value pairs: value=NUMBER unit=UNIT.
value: value=75 unit=mL
